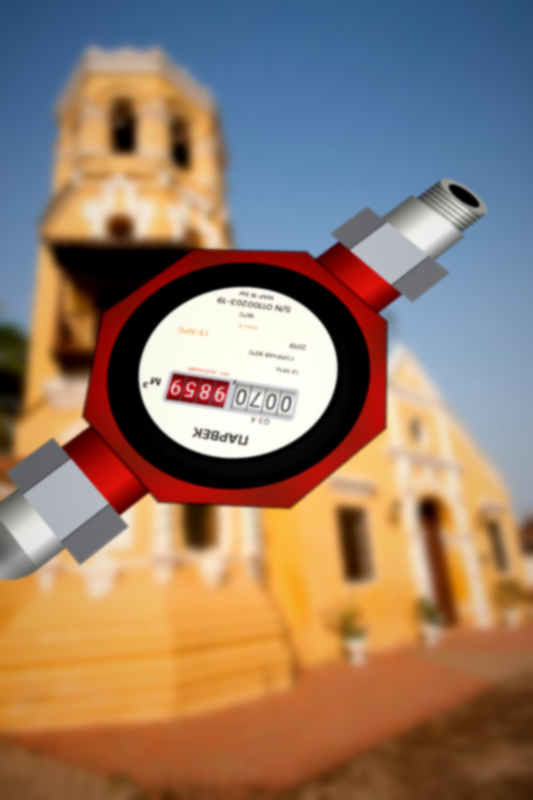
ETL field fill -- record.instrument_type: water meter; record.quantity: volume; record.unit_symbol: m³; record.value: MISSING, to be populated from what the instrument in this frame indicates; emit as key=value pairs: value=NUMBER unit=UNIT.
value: value=70.9859 unit=m³
